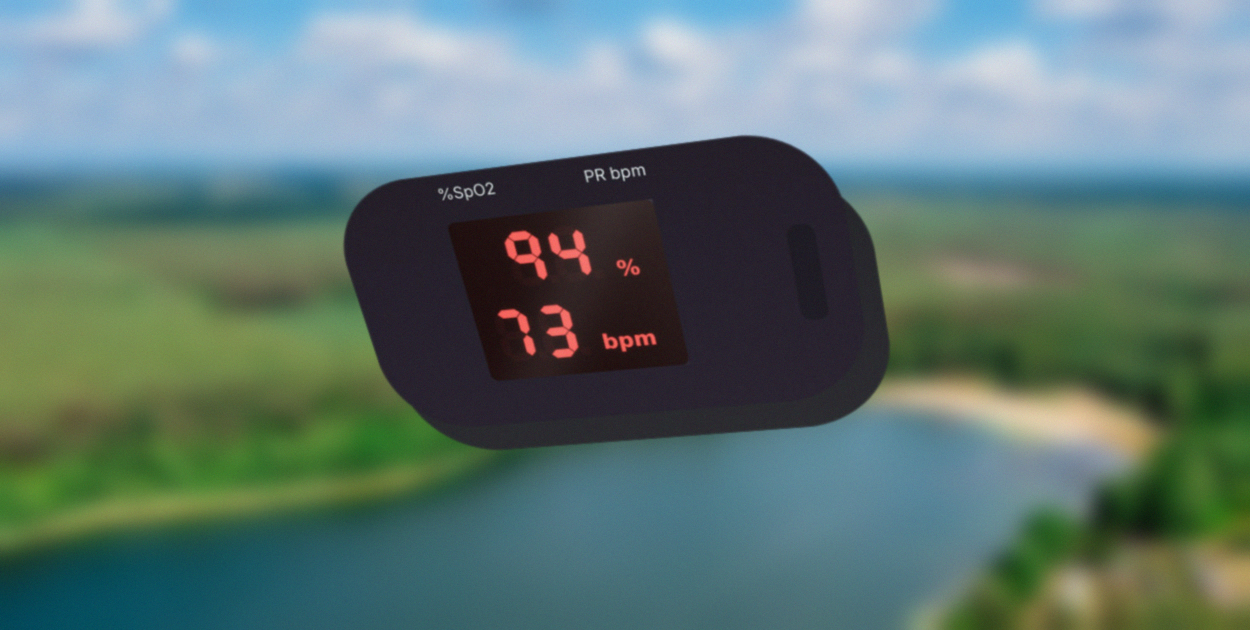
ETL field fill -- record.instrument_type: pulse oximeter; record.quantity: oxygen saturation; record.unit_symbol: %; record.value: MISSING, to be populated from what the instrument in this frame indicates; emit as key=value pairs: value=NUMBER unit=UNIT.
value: value=94 unit=%
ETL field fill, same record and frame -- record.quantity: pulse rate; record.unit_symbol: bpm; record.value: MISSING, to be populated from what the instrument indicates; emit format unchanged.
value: value=73 unit=bpm
